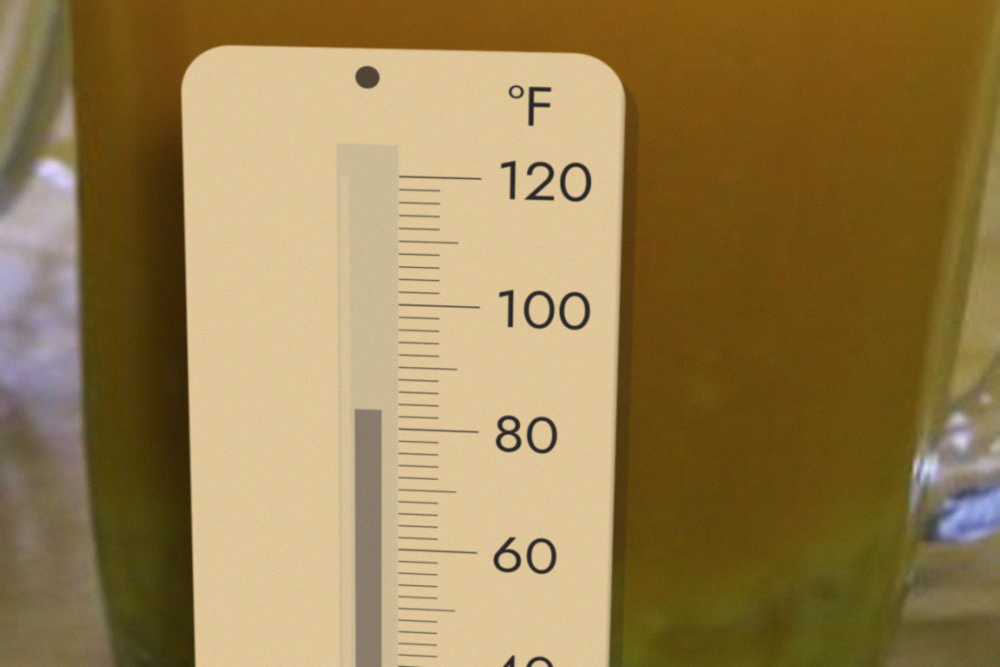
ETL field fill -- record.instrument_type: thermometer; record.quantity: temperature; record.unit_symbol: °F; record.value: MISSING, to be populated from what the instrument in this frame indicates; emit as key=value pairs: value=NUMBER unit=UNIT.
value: value=83 unit=°F
